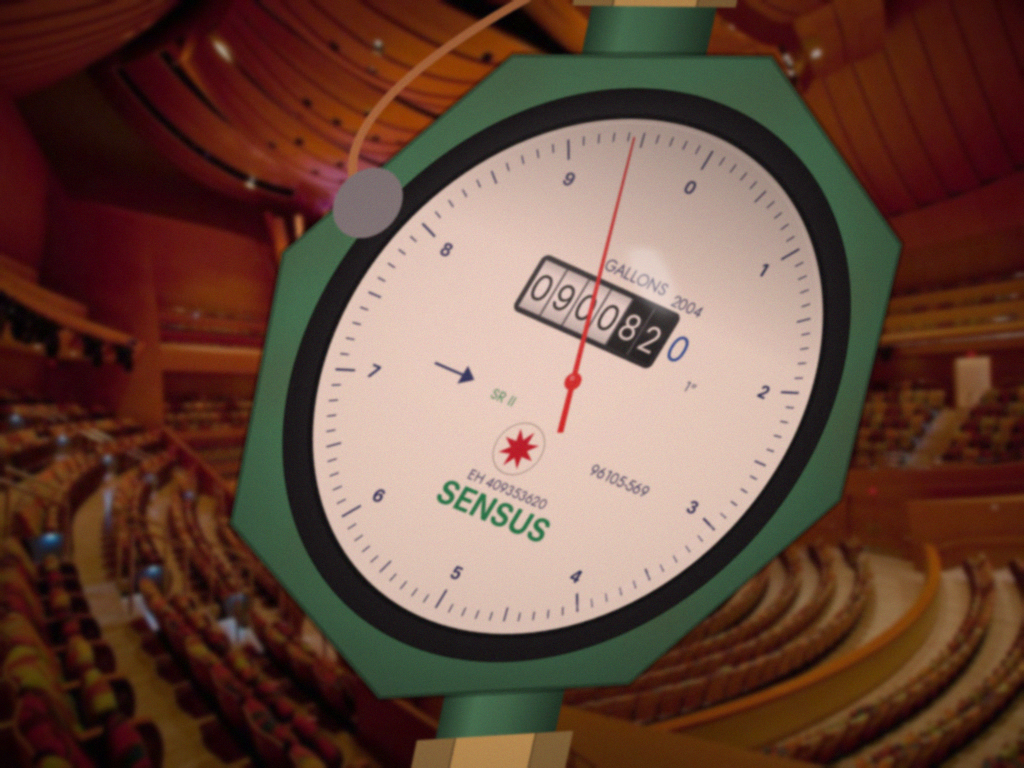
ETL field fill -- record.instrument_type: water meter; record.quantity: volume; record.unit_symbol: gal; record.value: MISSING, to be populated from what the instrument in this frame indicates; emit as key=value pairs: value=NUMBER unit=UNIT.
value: value=900819.4 unit=gal
